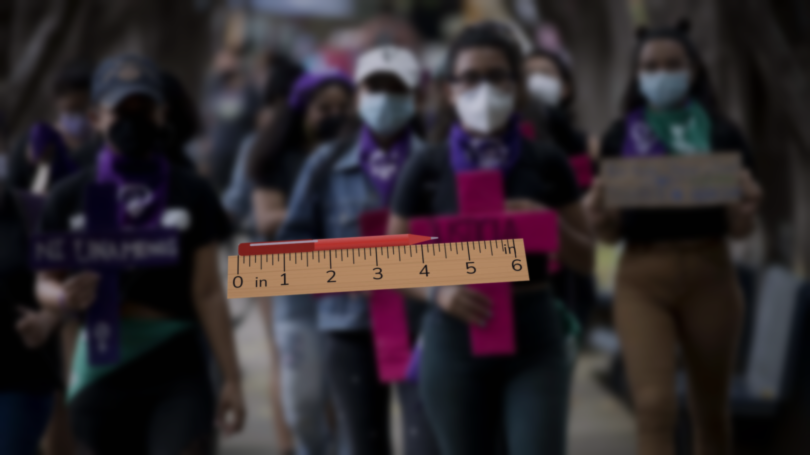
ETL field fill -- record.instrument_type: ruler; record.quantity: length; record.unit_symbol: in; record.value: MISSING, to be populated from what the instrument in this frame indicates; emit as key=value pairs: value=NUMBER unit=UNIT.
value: value=4.375 unit=in
